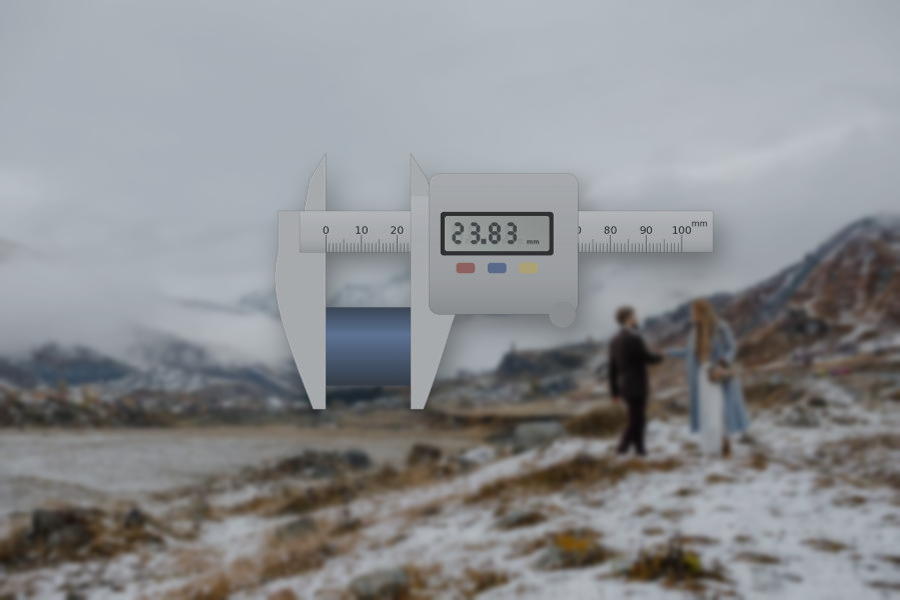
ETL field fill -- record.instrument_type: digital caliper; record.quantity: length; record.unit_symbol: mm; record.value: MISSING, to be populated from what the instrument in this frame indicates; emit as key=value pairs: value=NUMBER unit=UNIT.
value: value=23.83 unit=mm
